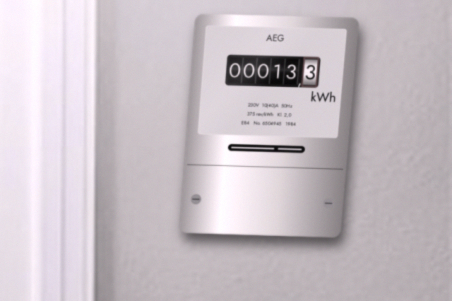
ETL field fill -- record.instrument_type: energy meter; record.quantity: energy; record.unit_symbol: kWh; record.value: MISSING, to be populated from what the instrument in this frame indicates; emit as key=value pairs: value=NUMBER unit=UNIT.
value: value=13.3 unit=kWh
